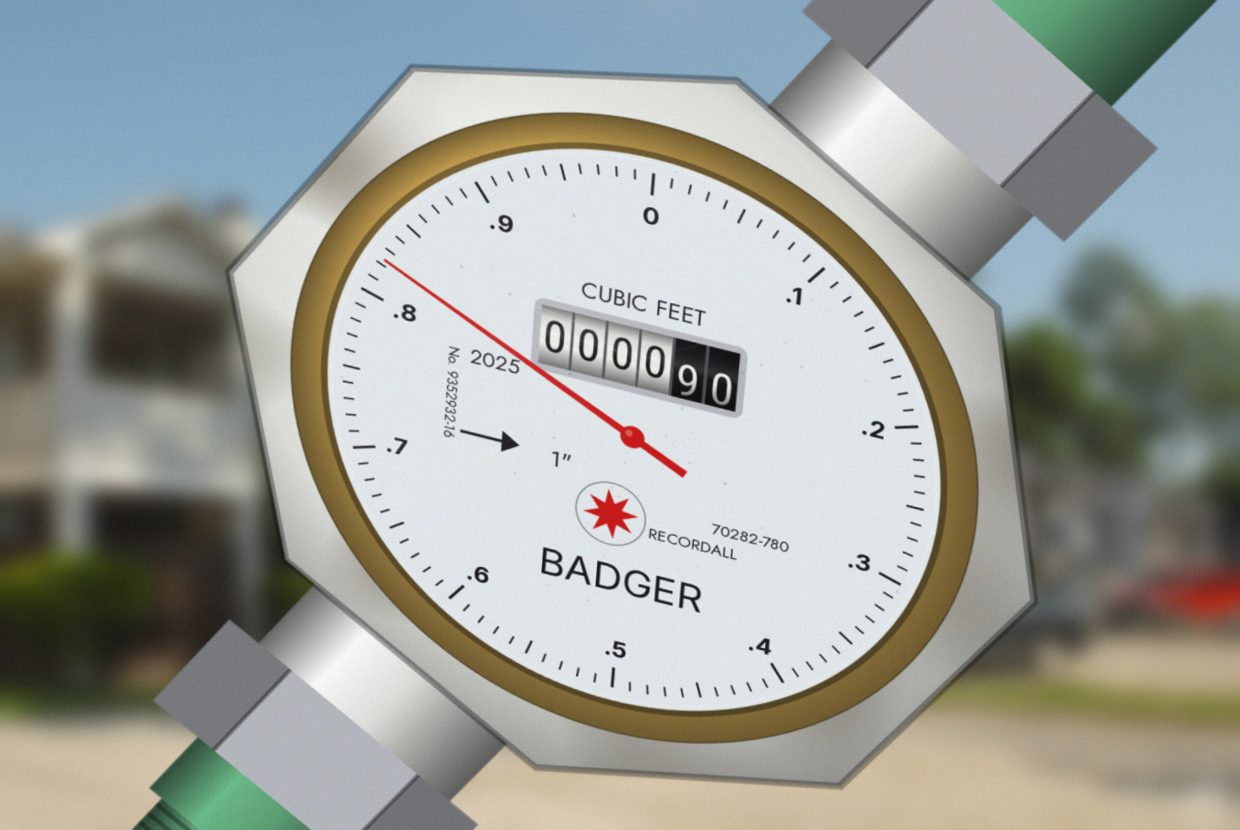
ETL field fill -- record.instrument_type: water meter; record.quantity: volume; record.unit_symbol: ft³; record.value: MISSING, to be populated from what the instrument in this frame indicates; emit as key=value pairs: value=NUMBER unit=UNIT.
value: value=89.82 unit=ft³
